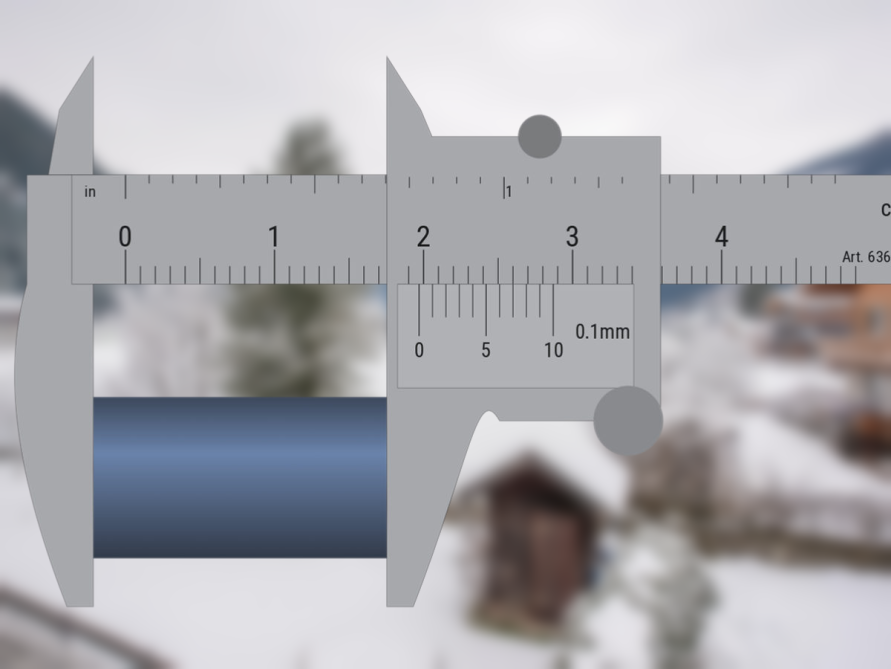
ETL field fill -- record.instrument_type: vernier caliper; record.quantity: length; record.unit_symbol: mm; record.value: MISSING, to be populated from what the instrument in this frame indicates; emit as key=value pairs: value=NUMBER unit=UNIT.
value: value=19.7 unit=mm
